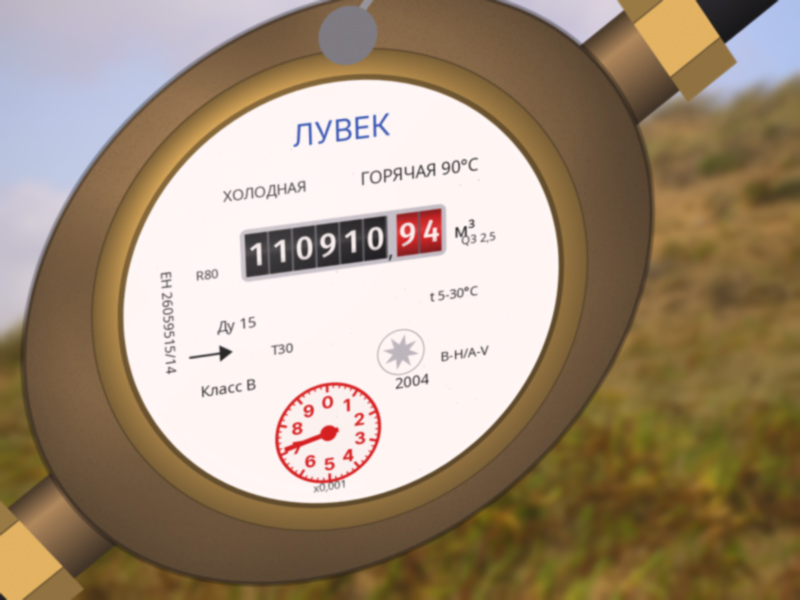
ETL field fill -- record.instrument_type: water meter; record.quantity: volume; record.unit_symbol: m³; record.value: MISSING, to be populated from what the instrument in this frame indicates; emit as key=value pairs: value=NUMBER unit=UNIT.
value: value=110910.947 unit=m³
